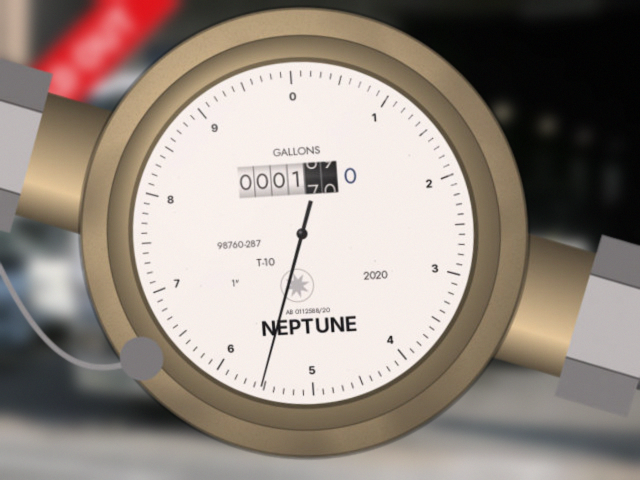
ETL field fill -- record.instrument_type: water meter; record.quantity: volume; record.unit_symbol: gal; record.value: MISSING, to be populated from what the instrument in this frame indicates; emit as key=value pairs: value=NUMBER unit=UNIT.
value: value=1695.5 unit=gal
